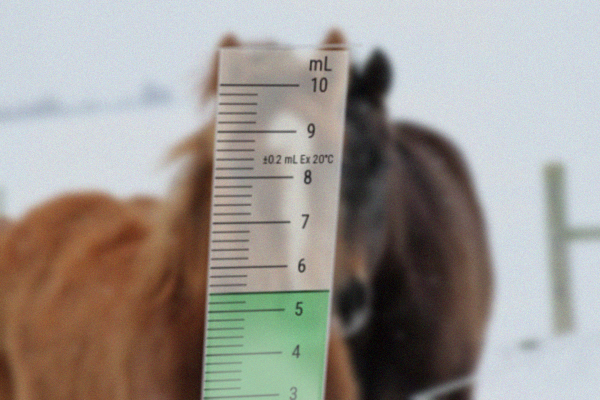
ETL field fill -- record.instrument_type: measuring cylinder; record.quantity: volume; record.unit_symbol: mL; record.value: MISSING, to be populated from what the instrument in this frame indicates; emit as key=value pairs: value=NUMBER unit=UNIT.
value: value=5.4 unit=mL
